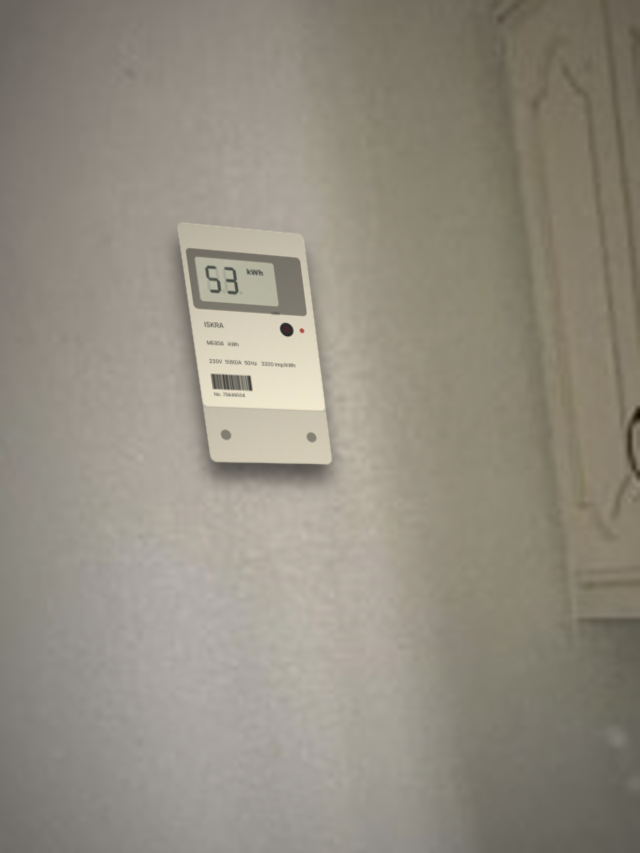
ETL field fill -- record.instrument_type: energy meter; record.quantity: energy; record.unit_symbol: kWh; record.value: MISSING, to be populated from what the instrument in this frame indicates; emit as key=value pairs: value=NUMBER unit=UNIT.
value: value=53 unit=kWh
